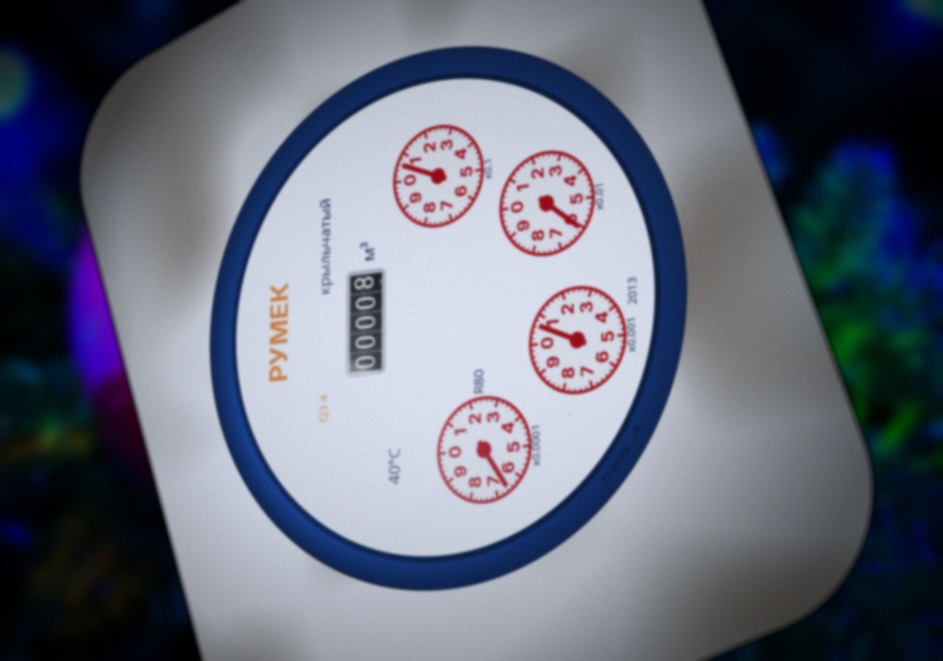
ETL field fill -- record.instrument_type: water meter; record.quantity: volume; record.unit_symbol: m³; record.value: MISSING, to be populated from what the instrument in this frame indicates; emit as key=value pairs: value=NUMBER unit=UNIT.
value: value=8.0606 unit=m³
